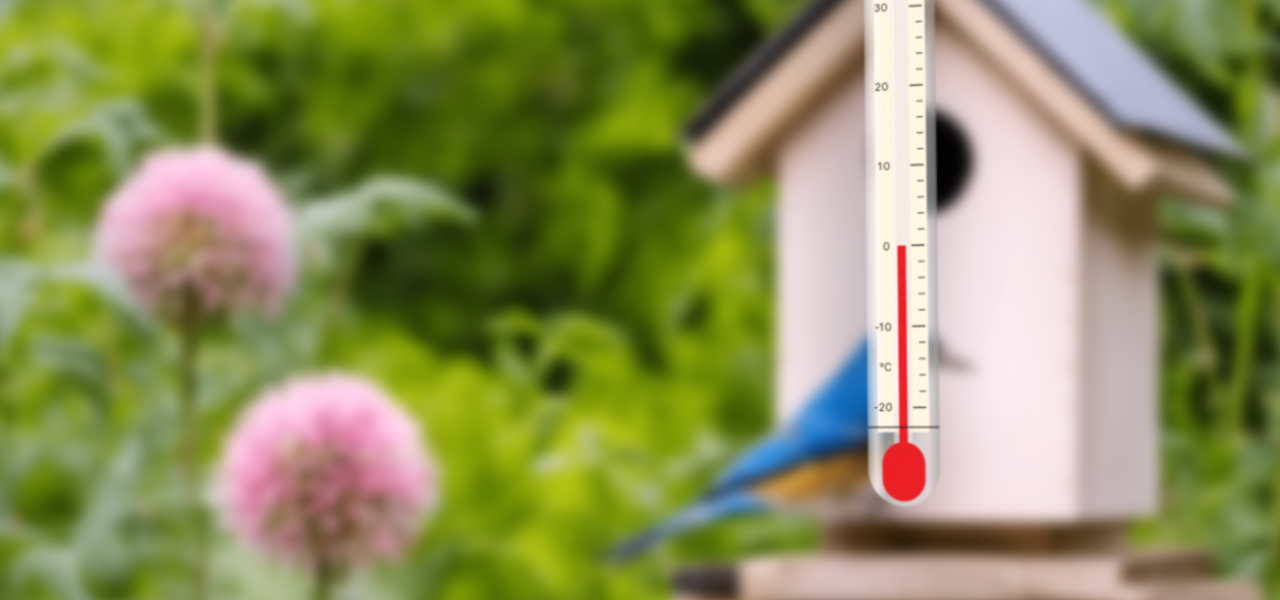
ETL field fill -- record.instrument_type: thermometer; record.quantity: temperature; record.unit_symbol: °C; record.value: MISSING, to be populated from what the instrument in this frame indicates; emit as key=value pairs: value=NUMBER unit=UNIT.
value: value=0 unit=°C
